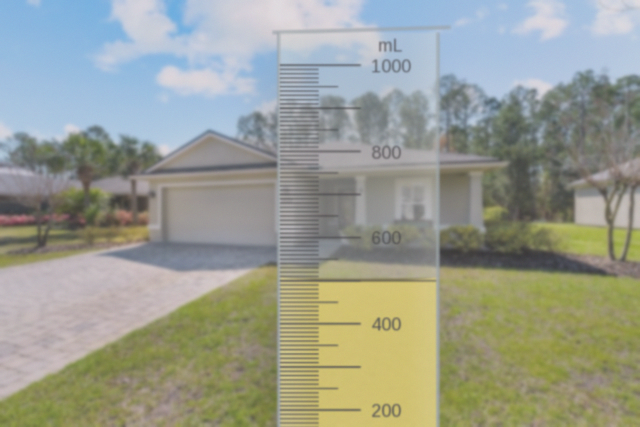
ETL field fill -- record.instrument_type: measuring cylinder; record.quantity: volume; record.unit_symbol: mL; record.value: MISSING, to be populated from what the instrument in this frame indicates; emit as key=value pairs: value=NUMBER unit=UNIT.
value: value=500 unit=mL
